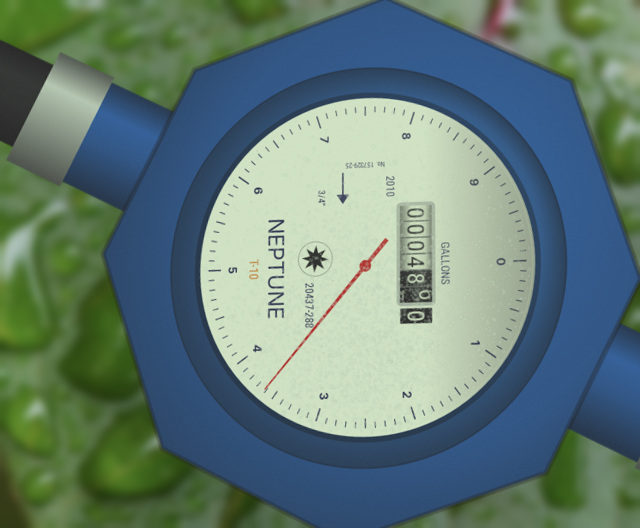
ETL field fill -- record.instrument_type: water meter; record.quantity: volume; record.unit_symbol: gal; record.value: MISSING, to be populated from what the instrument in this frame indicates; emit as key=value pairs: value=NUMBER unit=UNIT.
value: value=4863.6 unit=gal
